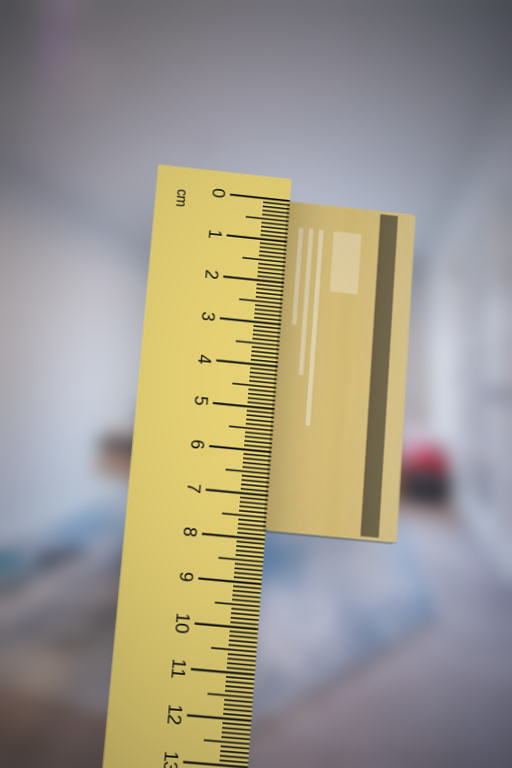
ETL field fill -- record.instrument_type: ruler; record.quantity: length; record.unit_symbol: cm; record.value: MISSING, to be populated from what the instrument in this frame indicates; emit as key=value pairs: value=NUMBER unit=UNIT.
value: value=7.8 unit=cm
